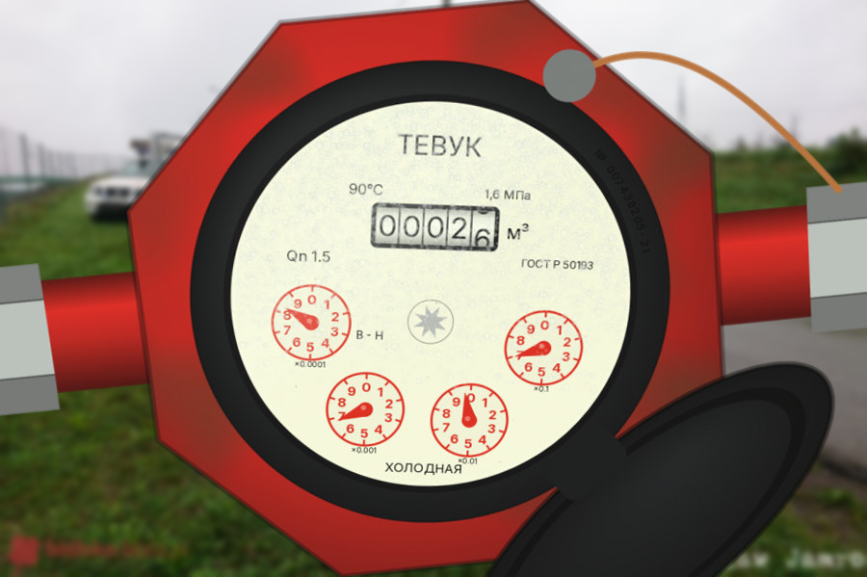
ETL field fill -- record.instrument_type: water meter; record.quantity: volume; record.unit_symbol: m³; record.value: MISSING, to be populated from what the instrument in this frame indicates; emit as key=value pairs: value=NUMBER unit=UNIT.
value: value=25.6968 unit=m³
